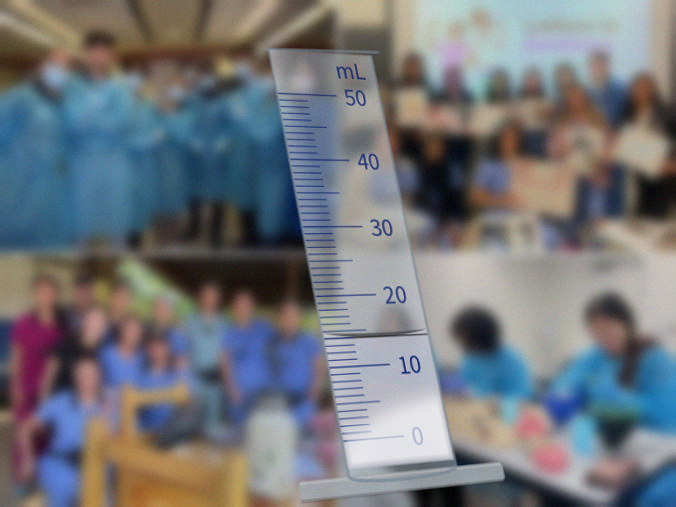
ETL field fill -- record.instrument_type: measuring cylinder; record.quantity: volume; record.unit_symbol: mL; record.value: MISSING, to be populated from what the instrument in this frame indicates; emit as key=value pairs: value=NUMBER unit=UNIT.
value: value=14 unit=mL
